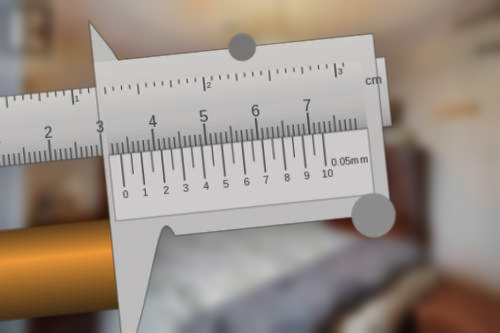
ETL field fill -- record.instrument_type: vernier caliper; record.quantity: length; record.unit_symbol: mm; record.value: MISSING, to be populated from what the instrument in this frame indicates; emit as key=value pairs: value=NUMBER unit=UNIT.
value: value=33.5 unit=mm
